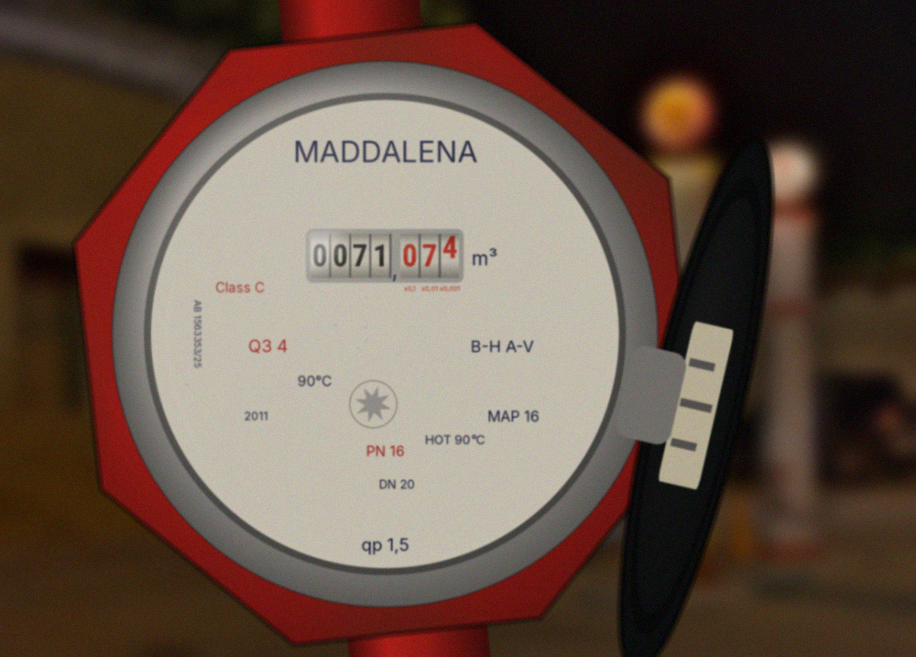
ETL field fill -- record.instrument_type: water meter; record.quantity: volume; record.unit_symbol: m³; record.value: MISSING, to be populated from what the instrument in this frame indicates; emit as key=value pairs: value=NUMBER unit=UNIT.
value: value=71.074 unit=m³
